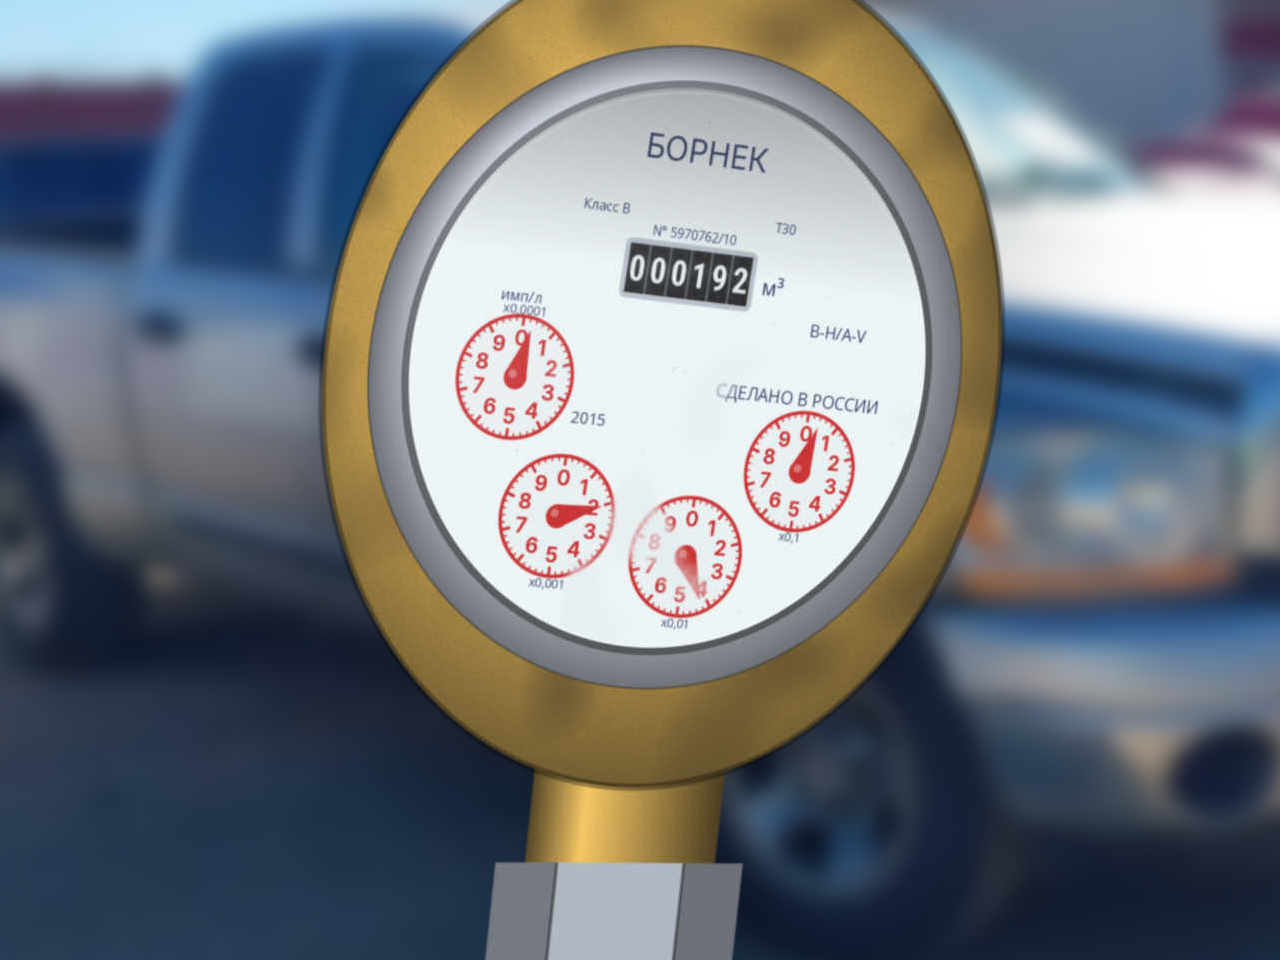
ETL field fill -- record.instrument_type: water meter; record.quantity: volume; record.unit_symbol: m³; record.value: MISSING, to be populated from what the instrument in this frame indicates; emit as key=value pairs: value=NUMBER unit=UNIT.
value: value=192.0420 unit=m³
